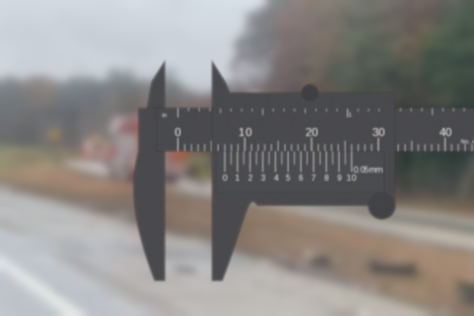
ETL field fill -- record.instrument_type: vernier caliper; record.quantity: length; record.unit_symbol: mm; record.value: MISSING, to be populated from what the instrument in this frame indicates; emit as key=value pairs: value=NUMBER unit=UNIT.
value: value=7.0 unit=mm
